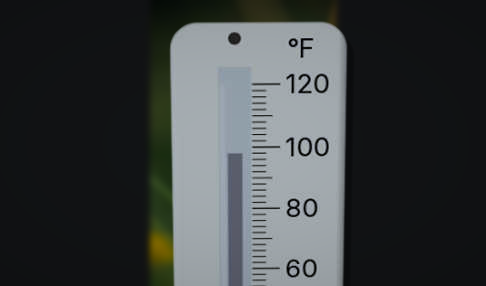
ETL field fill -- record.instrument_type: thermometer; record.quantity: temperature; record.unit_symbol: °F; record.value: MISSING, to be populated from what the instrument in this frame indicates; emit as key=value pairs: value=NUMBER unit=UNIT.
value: value=98 unit=°F
